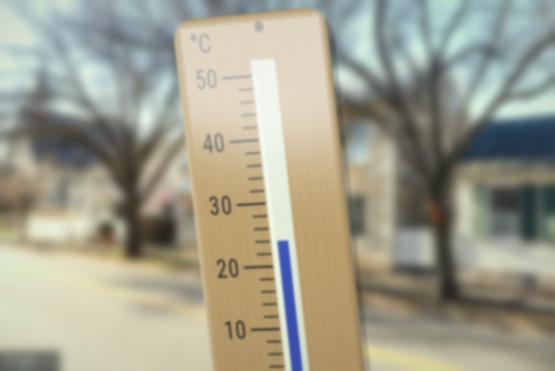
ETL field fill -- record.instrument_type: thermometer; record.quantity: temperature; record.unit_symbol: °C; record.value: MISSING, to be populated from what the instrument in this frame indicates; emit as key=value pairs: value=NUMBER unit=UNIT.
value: value=24 unit=°C
